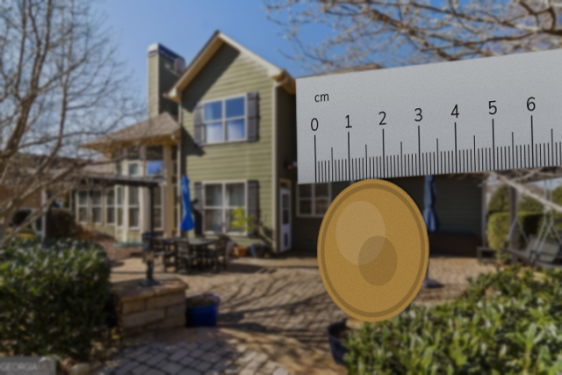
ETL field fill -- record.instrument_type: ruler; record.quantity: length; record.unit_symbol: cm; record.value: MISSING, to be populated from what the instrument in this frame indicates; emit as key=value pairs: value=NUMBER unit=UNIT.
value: value=3.2 unit=cm
